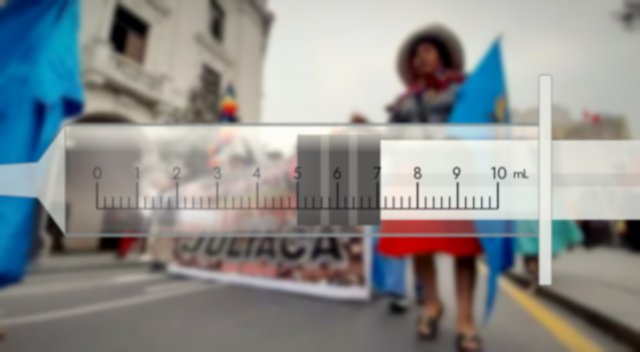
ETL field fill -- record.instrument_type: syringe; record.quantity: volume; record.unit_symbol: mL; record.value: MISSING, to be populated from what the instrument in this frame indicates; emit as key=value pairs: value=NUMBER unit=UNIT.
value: value=5 unit=mL
